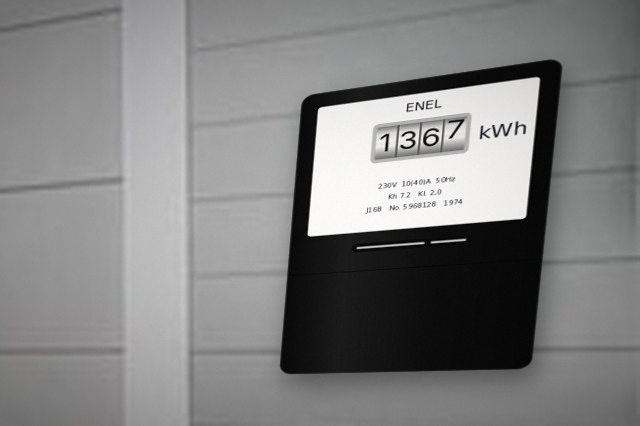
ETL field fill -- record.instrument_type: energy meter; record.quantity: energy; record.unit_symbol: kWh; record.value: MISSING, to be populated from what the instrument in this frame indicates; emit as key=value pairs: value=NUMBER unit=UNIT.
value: value=1367 unit=kWh
